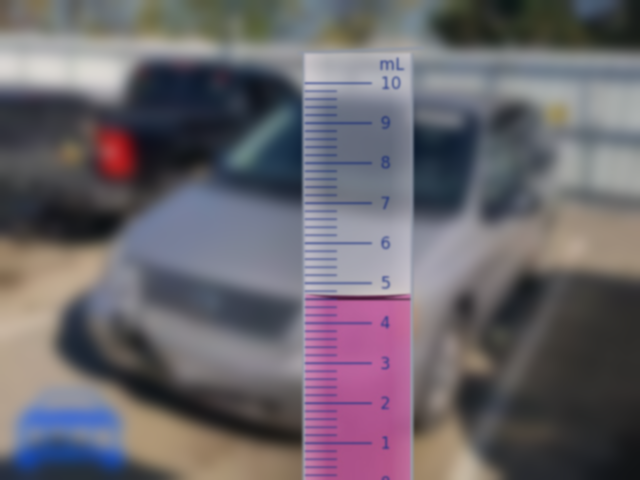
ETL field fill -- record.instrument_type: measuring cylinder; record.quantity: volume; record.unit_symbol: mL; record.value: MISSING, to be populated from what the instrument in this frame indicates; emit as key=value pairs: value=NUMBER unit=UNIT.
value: value=4.6 unit=mL
